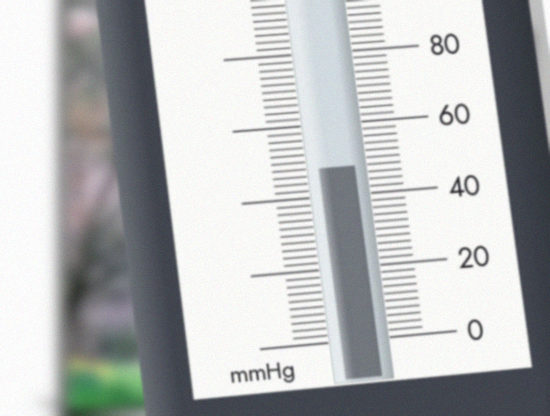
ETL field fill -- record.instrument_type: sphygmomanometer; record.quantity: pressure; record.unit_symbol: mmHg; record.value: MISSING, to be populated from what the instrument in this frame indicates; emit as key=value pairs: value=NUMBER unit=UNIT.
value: value=48 unit=mmHg
